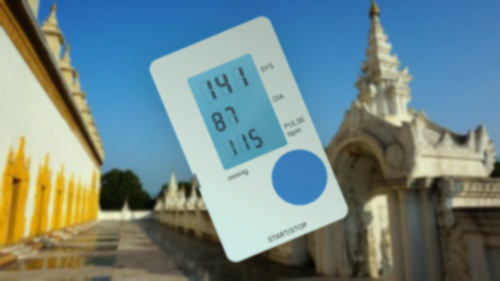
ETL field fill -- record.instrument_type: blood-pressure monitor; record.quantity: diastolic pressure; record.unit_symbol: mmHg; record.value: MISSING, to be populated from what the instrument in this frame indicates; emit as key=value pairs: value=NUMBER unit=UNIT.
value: value=87 unit=mmHg
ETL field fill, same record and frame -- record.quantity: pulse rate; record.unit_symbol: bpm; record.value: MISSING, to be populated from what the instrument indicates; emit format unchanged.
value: value=115 unit=bpm
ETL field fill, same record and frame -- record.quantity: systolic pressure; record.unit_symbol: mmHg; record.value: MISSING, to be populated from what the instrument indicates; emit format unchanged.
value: value=141 unit=mmHg
